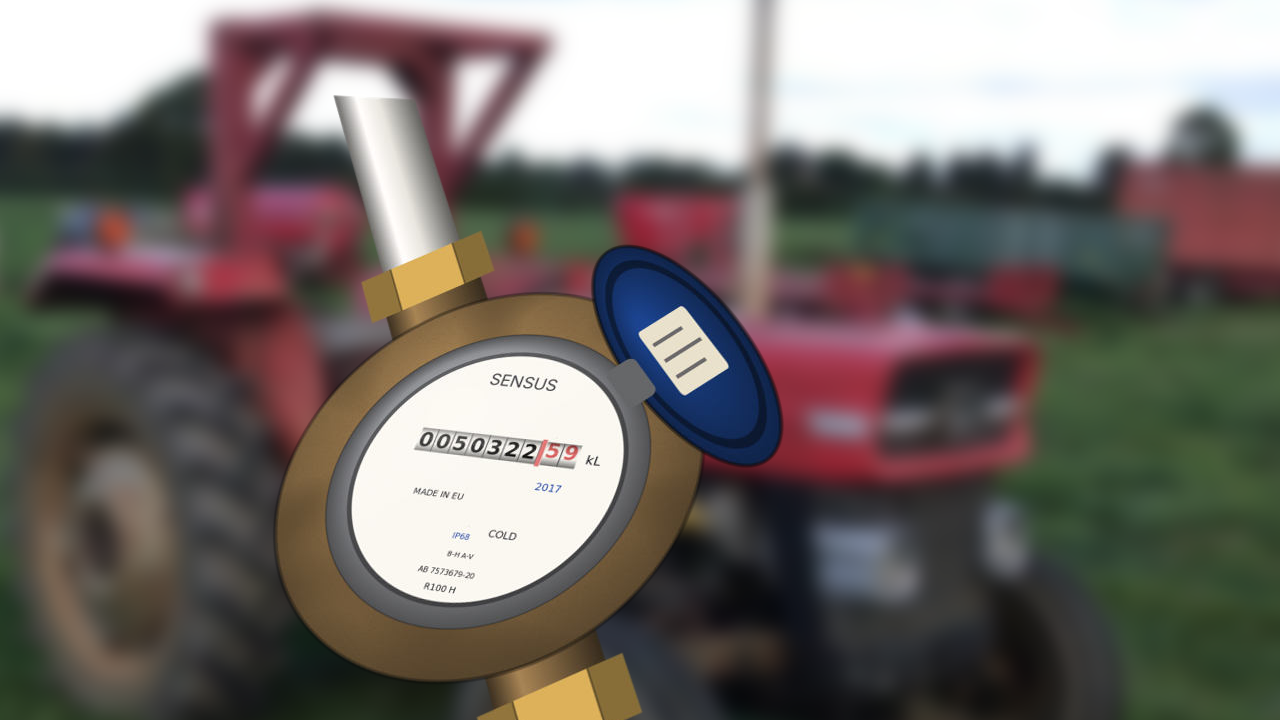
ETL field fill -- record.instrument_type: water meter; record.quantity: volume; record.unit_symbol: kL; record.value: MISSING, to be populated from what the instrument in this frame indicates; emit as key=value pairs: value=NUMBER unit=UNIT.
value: value=50322.59 unit=kL
